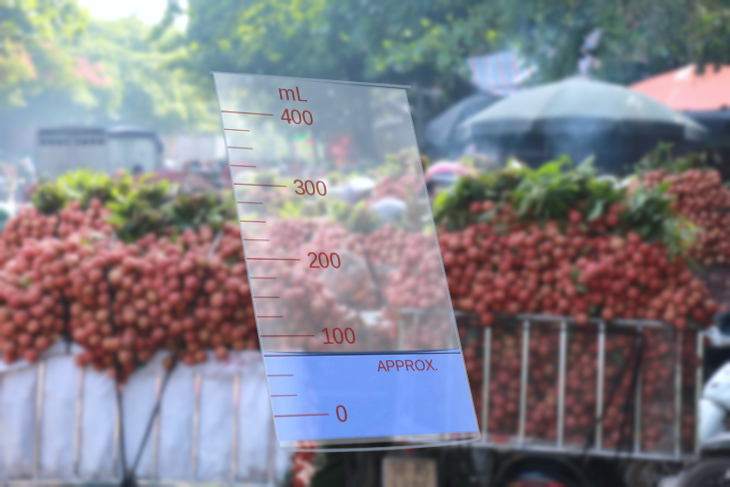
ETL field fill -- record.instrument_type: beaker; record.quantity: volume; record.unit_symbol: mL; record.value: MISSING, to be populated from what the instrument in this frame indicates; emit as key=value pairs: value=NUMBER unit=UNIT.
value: value=75 unit=mL
